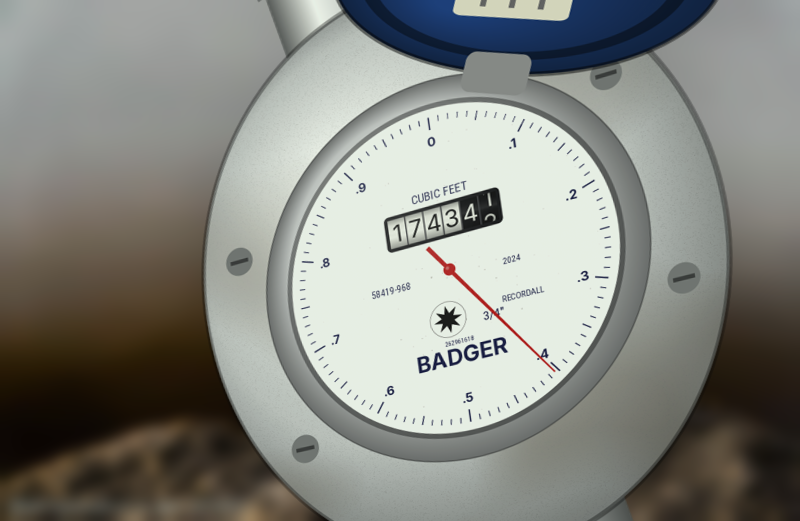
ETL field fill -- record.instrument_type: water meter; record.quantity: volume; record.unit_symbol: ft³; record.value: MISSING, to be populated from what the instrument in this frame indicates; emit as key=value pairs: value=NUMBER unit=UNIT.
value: value=174341.40 unit=ft³
